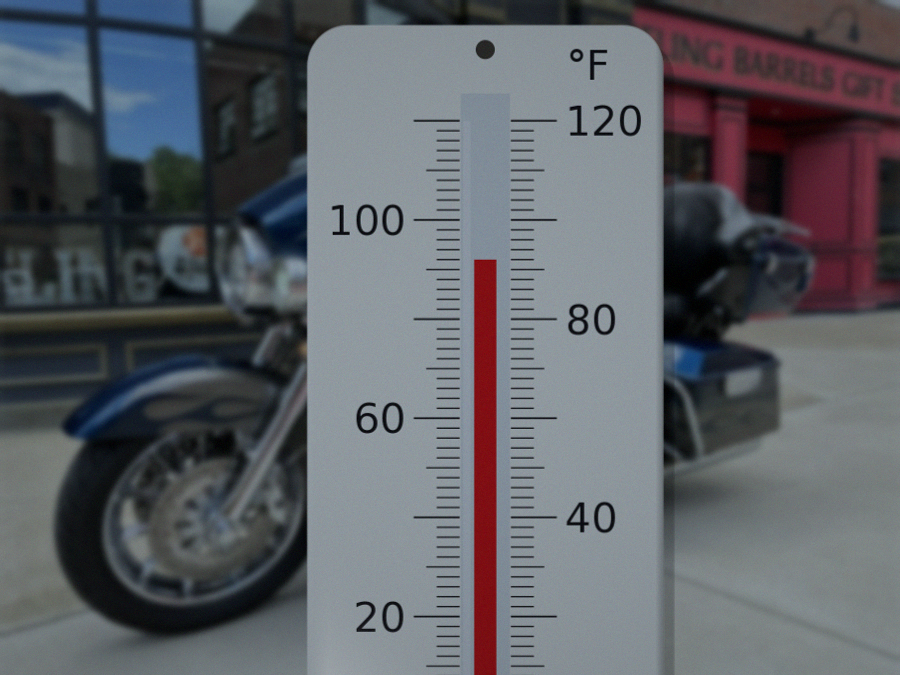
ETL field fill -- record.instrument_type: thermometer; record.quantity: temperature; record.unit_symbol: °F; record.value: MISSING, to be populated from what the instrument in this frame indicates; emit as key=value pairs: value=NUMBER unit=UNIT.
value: value=92 unit=°F
